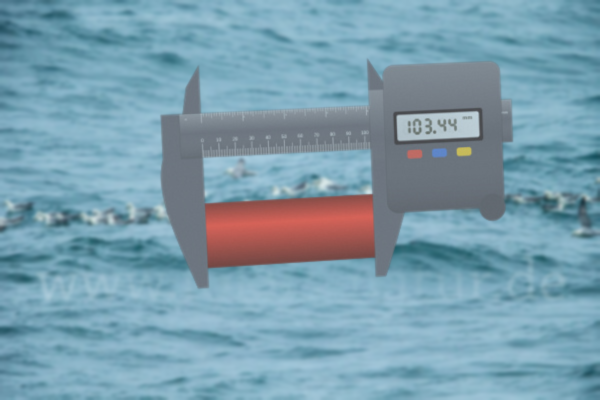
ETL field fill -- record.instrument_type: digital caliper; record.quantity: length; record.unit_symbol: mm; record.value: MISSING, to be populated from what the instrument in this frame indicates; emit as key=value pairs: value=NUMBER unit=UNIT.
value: value=103.44 unit=mm
